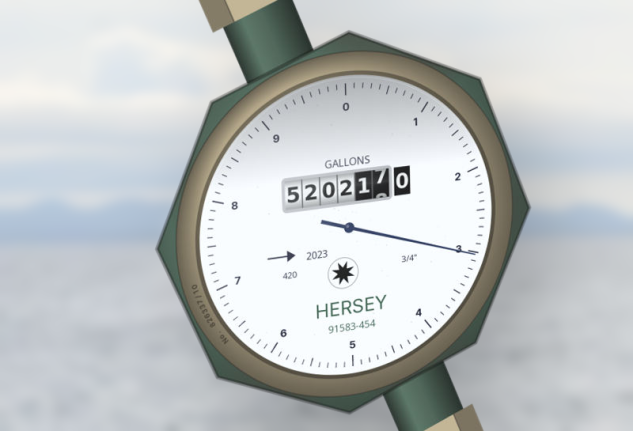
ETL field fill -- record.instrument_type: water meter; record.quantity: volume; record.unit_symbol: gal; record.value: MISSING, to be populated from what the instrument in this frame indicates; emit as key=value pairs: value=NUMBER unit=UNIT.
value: value=5202173.0 unit=gal
